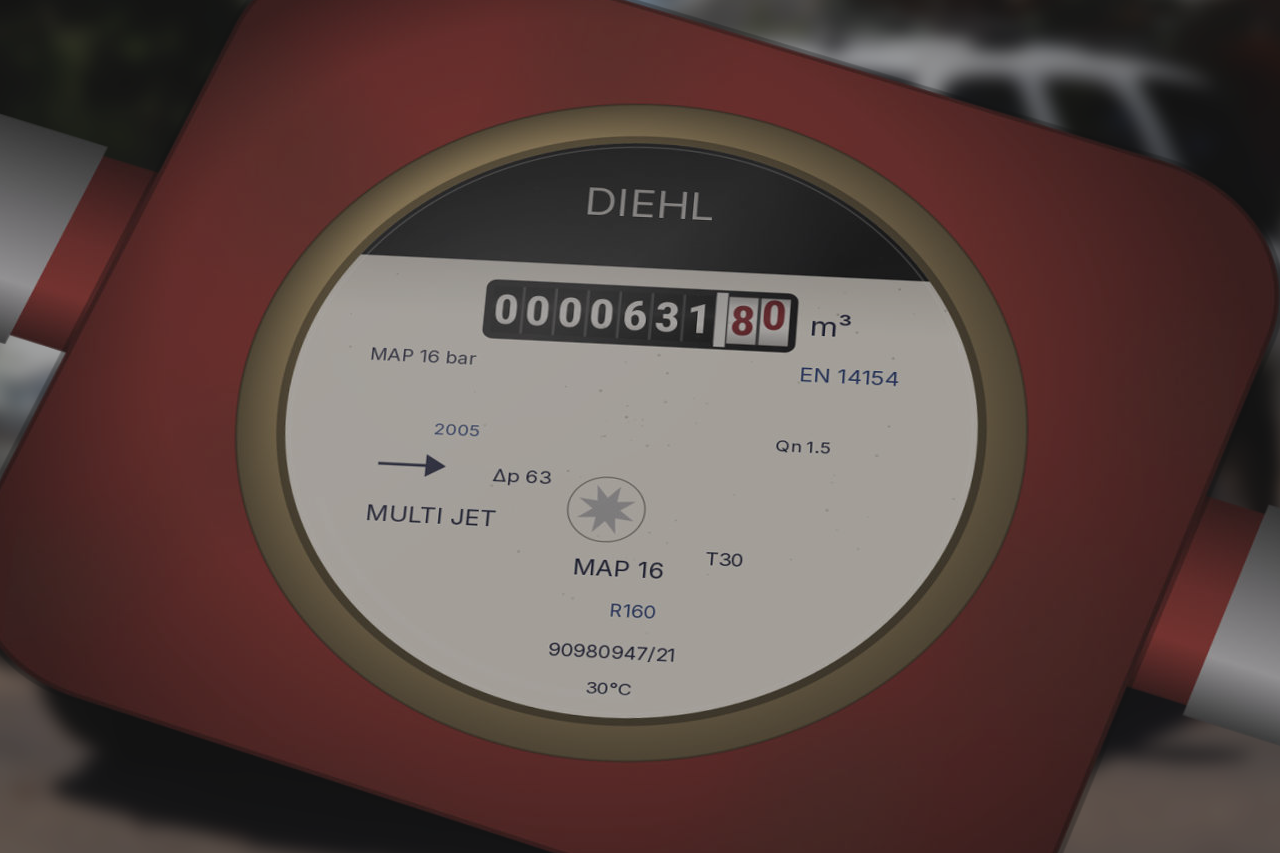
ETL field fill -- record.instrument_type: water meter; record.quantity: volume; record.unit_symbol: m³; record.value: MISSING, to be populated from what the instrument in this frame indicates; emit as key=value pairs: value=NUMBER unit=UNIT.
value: value=631.80 unit=m³
